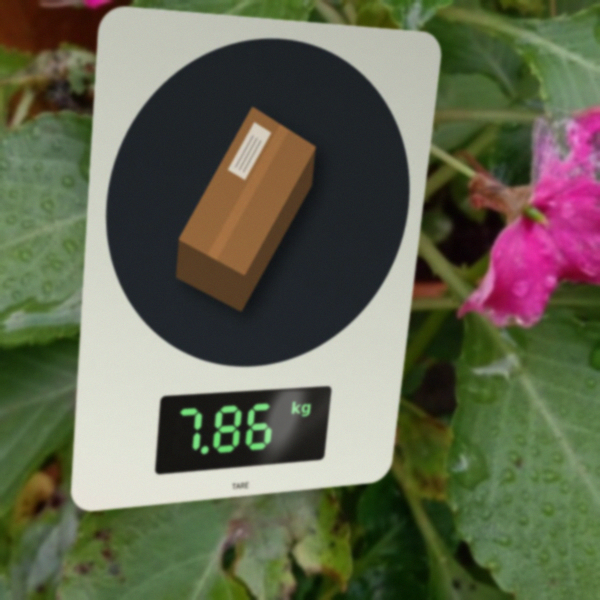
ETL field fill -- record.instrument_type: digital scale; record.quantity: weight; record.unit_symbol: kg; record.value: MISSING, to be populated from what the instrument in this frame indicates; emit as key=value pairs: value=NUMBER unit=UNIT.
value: value=7.86 unit=kg
